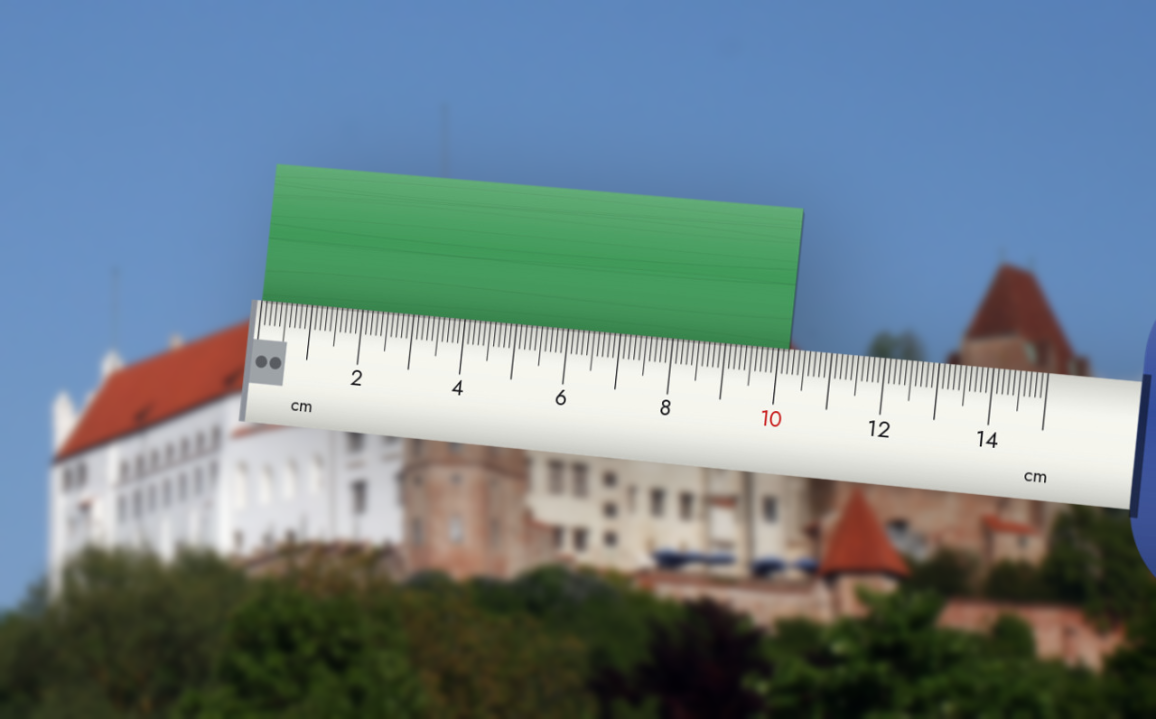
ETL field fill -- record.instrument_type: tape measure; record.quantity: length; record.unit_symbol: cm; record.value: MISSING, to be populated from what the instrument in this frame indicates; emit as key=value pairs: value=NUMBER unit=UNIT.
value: value=10.2 unit=cm
